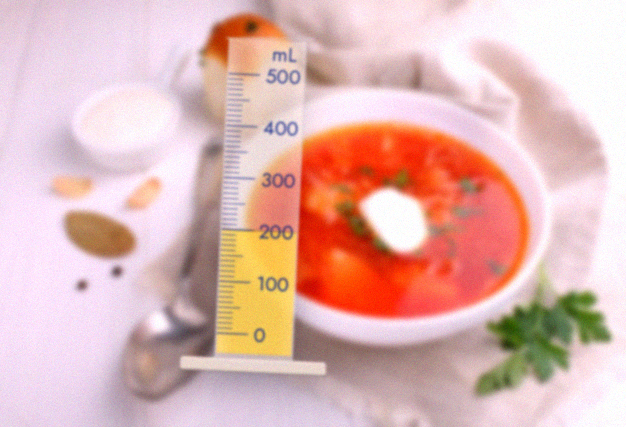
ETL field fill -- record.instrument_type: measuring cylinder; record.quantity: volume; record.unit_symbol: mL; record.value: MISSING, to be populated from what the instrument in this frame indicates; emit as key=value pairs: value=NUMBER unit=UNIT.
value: value=200 unit=mL
